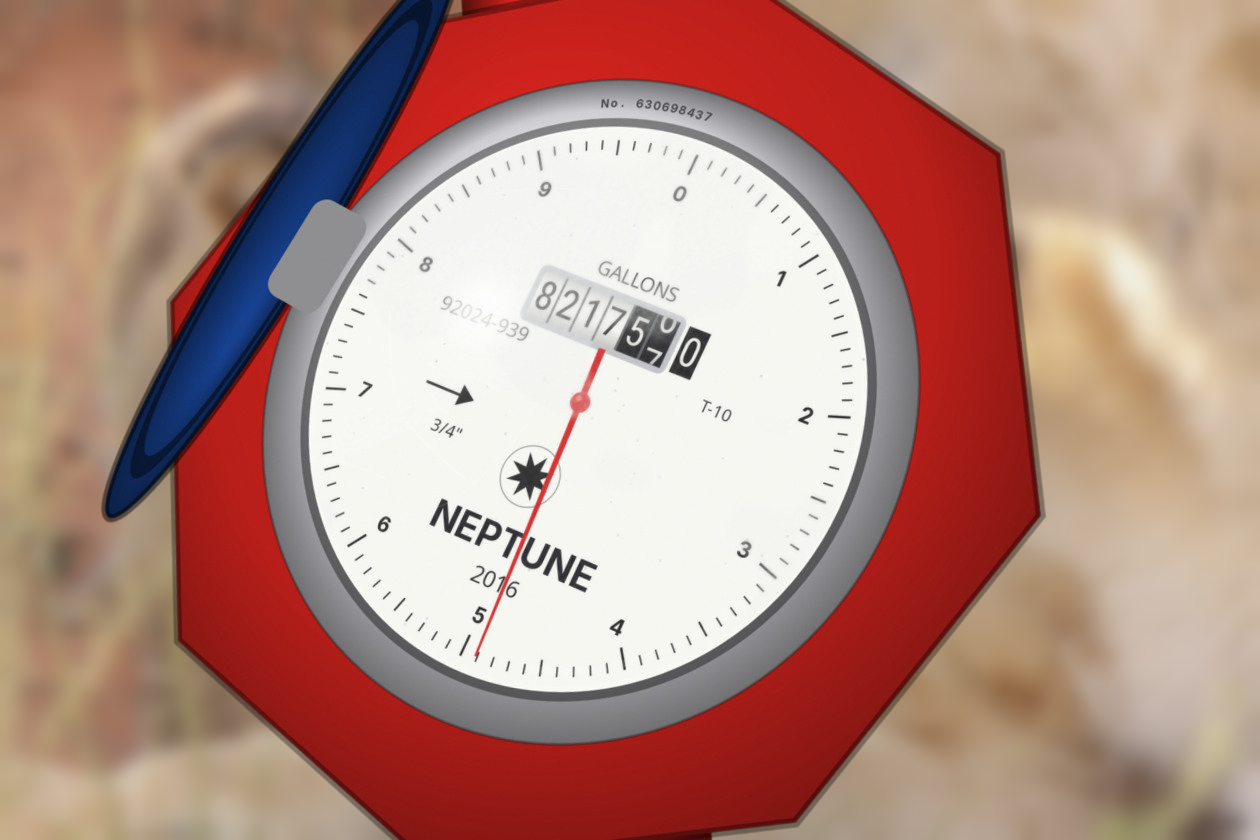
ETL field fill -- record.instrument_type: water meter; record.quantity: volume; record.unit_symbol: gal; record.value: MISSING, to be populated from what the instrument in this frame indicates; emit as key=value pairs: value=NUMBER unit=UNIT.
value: value=8217564.9 unit=gal
